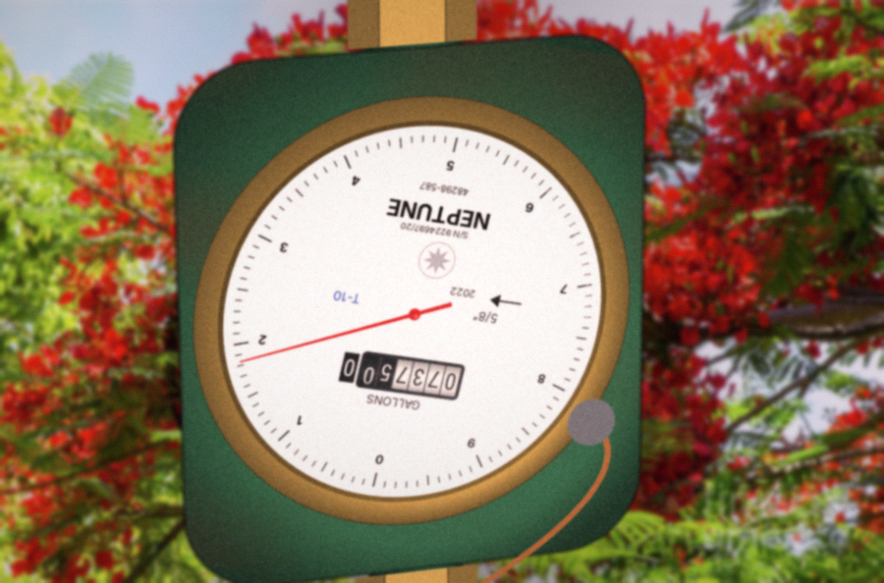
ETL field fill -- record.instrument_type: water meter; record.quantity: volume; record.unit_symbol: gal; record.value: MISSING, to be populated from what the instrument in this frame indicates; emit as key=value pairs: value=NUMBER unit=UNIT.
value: value=737501.8 unit=gal
